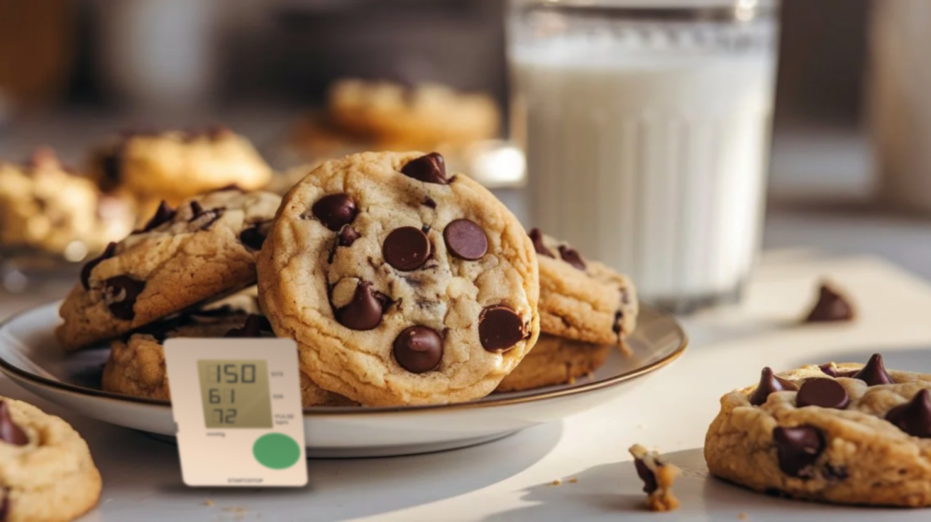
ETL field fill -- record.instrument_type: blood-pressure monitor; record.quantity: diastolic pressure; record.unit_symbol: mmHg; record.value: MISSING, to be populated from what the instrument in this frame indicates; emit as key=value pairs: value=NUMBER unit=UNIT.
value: value=61 unit=mmHg
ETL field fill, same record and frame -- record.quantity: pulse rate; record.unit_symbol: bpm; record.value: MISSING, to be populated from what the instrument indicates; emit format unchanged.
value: value=72 unit=bpm
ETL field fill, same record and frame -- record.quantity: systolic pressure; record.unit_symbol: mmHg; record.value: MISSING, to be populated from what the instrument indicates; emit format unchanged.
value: value=150 unit=mmHg
